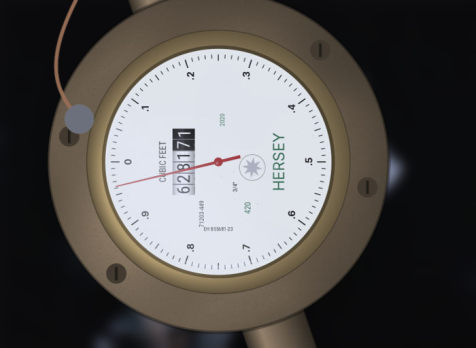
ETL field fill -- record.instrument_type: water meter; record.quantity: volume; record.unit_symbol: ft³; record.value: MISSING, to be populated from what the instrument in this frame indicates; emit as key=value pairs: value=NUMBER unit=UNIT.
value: value=628170.96 unit=ft³
